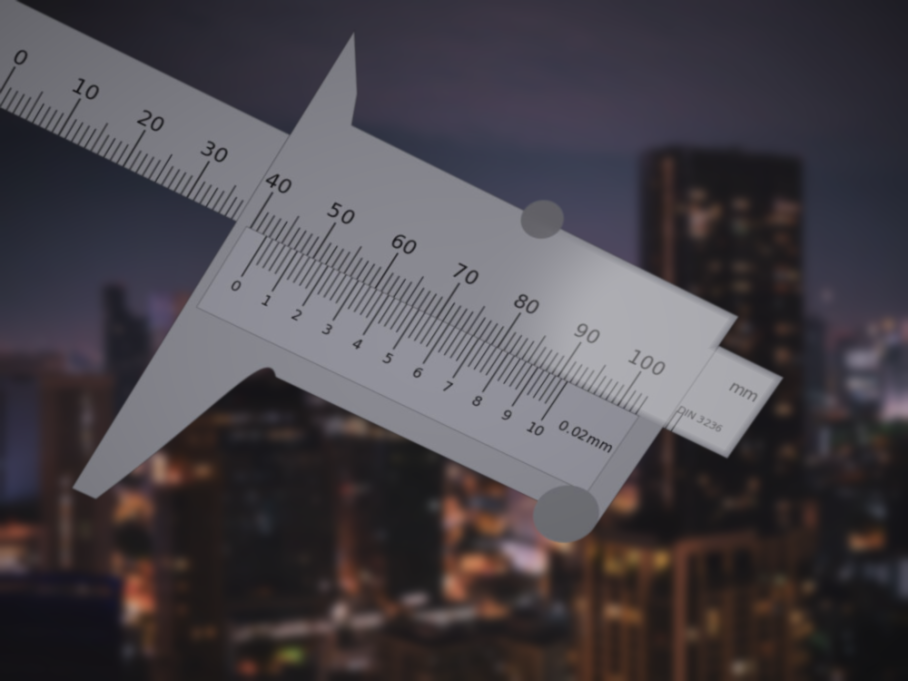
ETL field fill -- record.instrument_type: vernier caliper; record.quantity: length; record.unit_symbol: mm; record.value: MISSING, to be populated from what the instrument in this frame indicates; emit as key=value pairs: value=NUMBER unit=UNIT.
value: value=42.6 unit=mm
